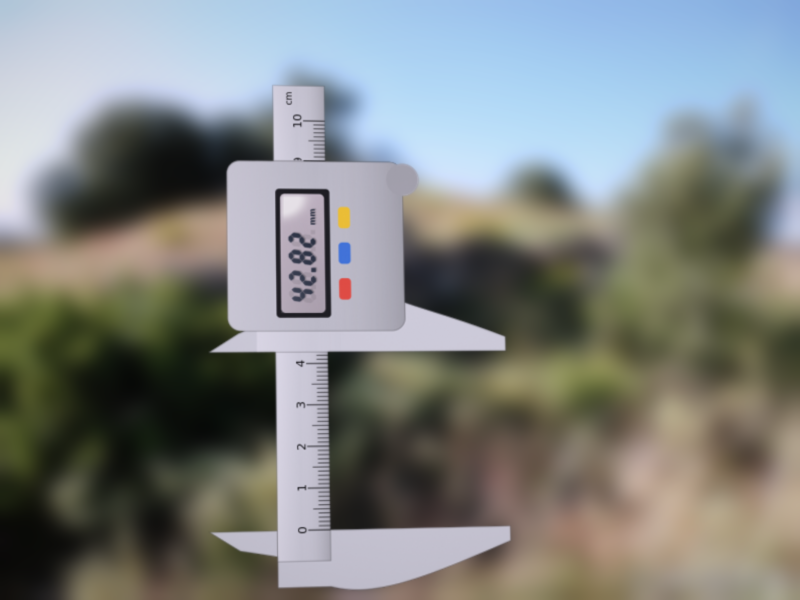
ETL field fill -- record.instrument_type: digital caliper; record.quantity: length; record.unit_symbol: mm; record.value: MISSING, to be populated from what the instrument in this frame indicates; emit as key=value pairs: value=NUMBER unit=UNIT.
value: value=42.82 unit=mm
